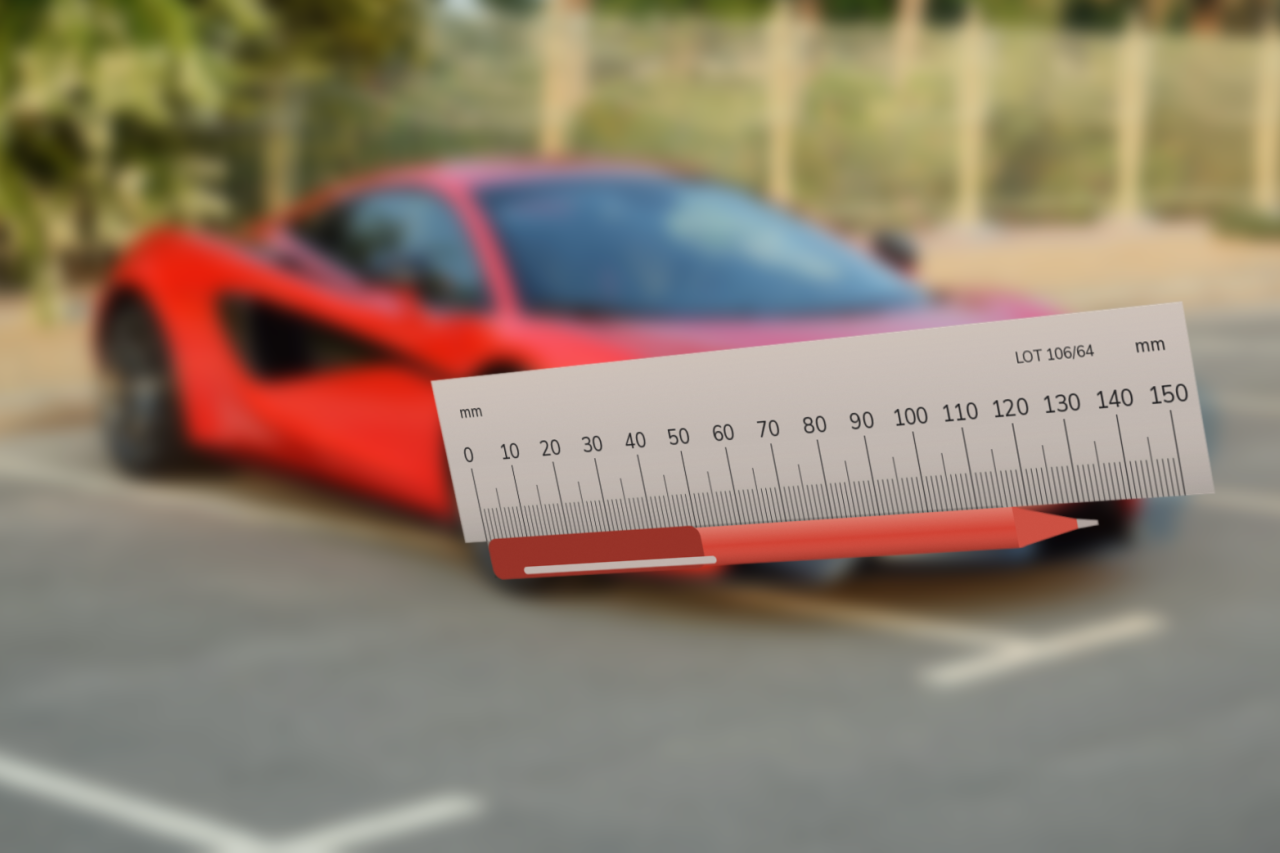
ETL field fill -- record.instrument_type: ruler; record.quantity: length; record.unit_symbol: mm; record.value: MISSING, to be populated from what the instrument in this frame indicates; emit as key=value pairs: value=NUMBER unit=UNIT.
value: value=133 unit=mm
